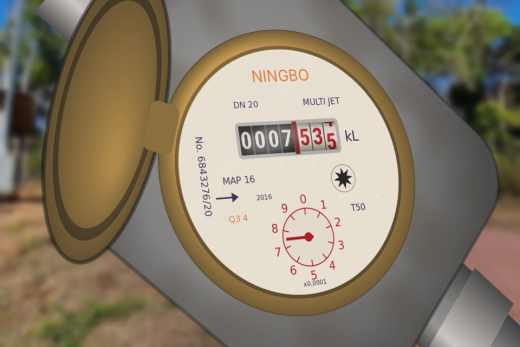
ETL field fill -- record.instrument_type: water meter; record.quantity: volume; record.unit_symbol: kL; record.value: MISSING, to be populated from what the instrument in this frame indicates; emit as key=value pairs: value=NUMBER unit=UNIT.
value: value=7.5347 unit=kL
